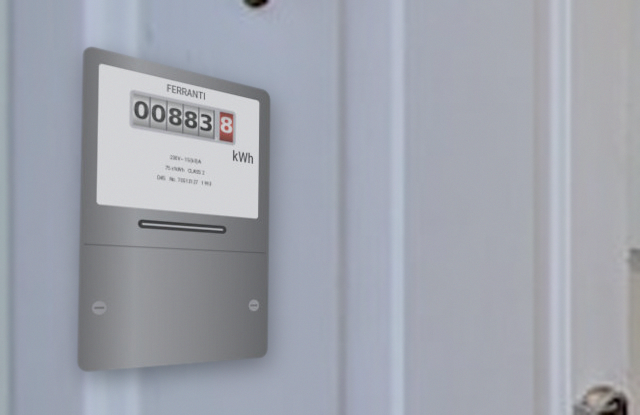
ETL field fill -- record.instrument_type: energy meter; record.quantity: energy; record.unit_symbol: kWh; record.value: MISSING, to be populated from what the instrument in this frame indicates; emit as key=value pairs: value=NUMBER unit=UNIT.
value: value=883.8 unit=kWh
